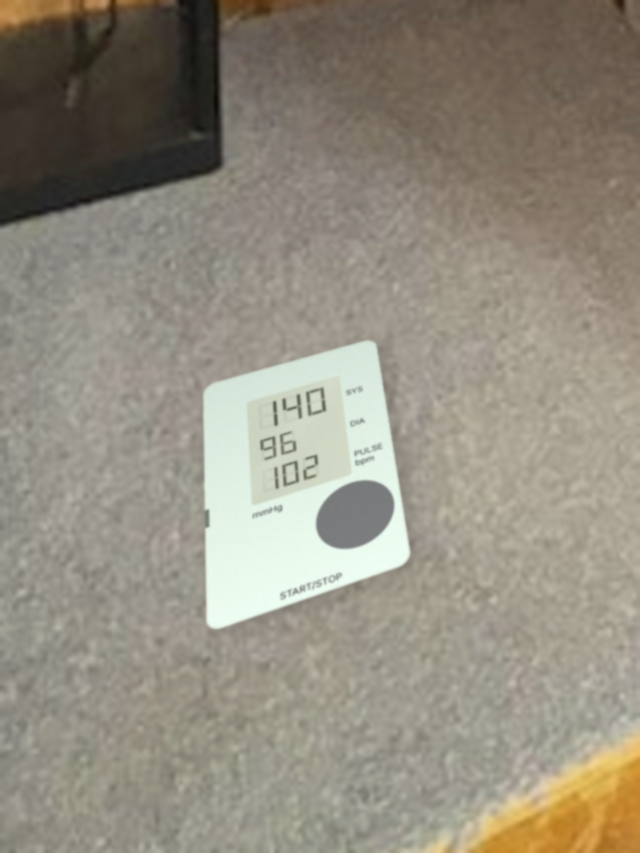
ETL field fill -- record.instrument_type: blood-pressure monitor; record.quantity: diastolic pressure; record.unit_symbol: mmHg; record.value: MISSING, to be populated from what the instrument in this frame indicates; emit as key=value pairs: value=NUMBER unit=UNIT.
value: value=96 unit=mmHg
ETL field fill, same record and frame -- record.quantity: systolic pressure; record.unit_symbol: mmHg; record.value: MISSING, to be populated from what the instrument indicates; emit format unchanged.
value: value=140 unit=mmHg
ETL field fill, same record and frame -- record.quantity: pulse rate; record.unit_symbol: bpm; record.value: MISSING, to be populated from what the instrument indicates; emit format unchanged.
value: value=102 unit=bpm
